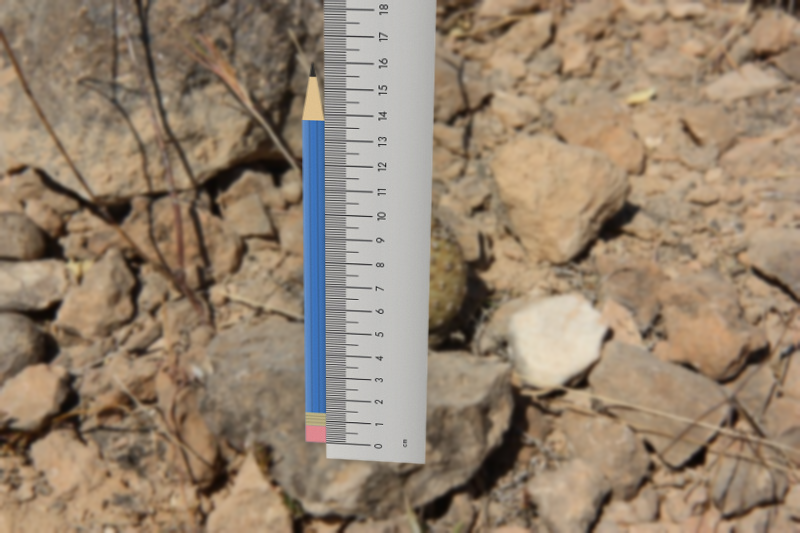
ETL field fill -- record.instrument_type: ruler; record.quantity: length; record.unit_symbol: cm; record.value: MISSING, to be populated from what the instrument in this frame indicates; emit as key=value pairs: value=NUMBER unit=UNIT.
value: value=16 unit=cm
